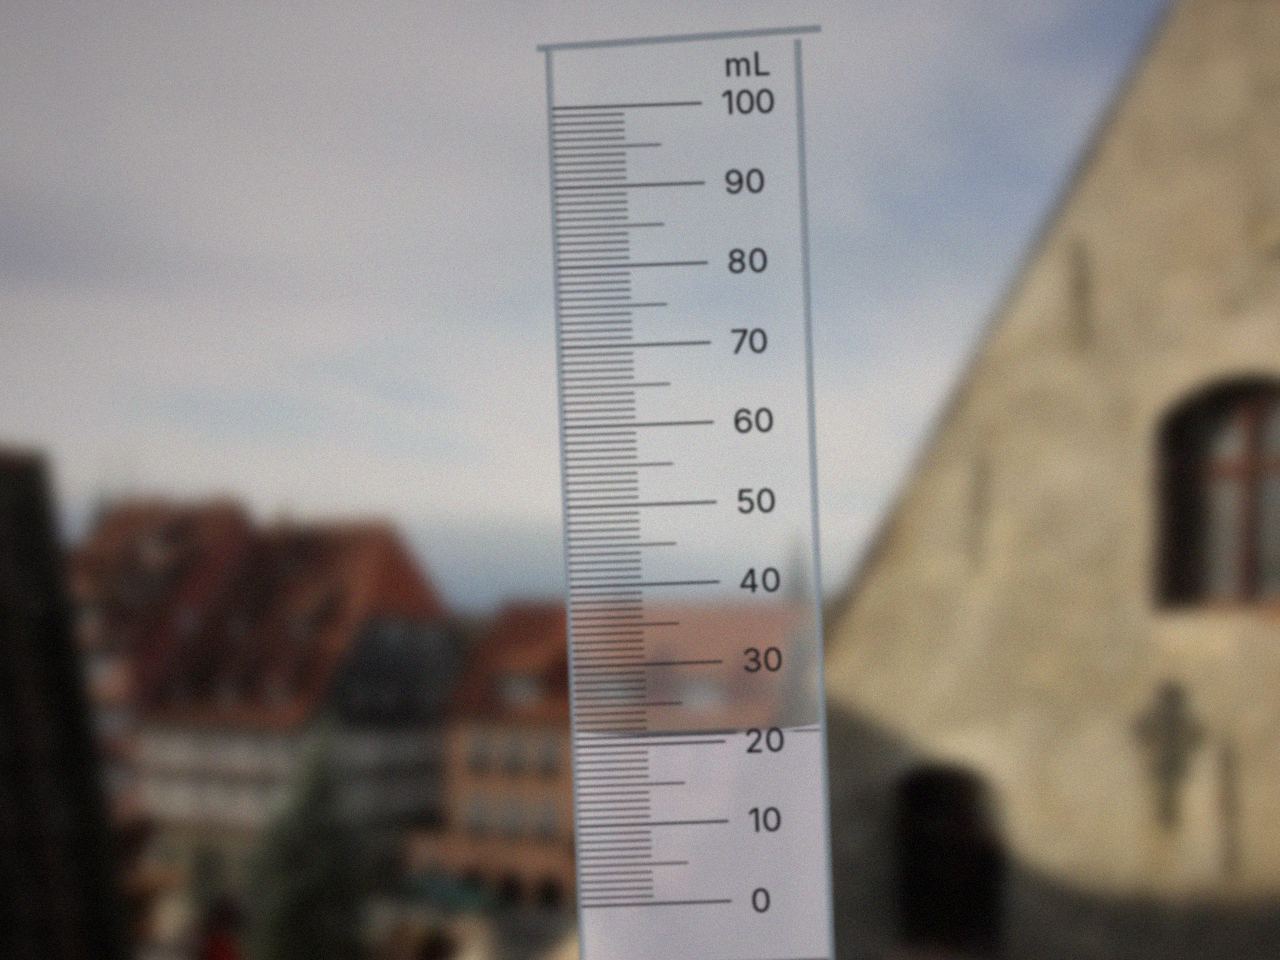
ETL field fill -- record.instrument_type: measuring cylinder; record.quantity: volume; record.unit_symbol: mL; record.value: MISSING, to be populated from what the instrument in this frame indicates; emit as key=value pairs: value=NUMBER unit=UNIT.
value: value=21 unit=mL
